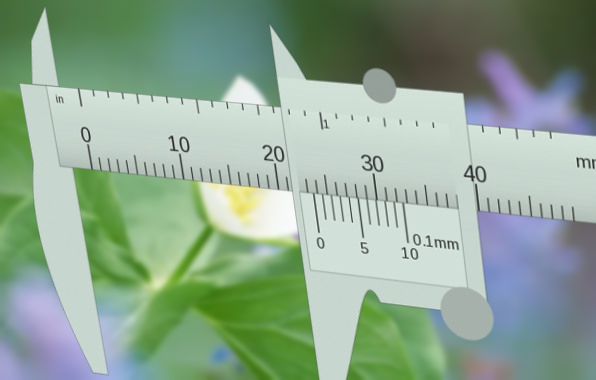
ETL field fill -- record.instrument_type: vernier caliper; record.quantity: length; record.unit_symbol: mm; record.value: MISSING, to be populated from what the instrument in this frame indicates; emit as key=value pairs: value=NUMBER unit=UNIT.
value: value=23.6 unit=mm
